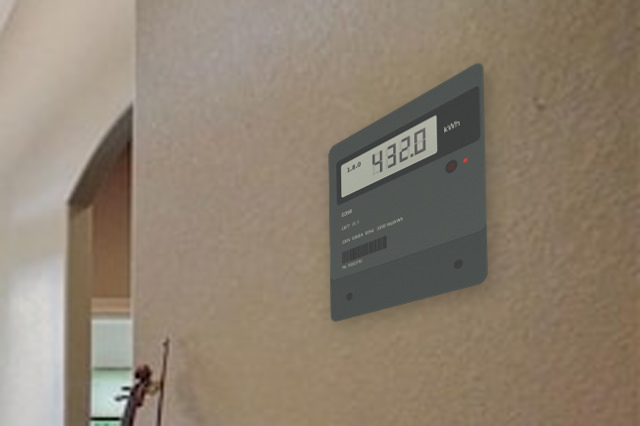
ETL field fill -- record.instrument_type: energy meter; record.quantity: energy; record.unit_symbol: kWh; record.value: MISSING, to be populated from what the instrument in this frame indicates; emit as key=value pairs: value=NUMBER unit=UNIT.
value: value=432.0 unit=kWh
